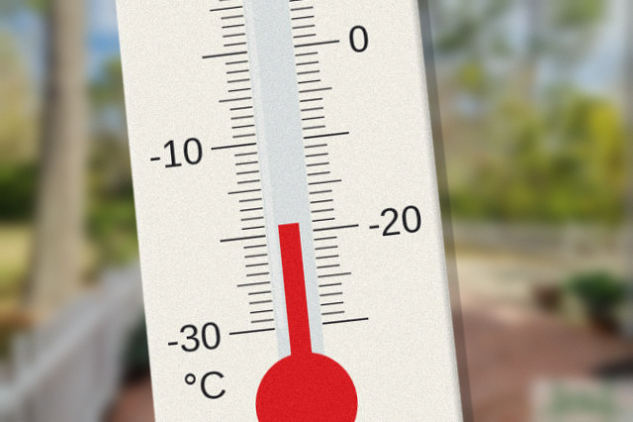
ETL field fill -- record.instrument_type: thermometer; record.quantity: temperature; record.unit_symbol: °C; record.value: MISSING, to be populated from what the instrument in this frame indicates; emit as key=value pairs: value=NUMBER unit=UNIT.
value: value=-19 unit=°C
